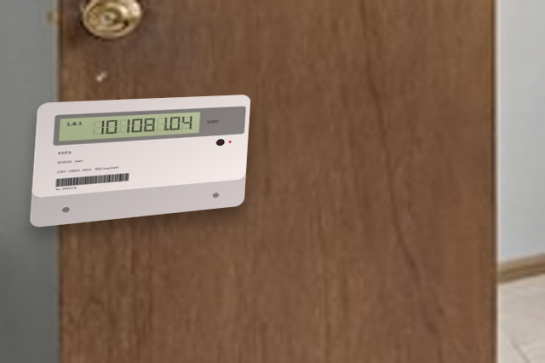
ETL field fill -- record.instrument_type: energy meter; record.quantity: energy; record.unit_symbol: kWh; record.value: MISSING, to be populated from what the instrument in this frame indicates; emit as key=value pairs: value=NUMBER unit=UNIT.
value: value=101081.04 unit=kWh
